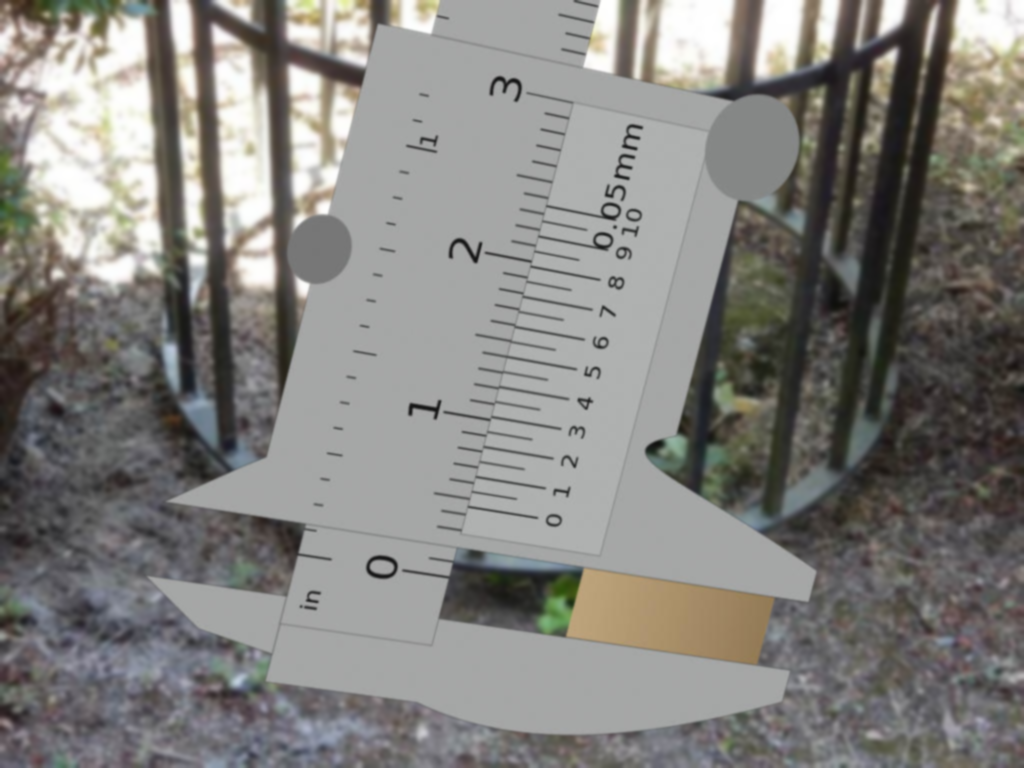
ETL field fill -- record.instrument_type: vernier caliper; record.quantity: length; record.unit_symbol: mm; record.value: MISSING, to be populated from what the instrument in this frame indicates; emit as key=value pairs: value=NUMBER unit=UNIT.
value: value=4.5 unit=mm
